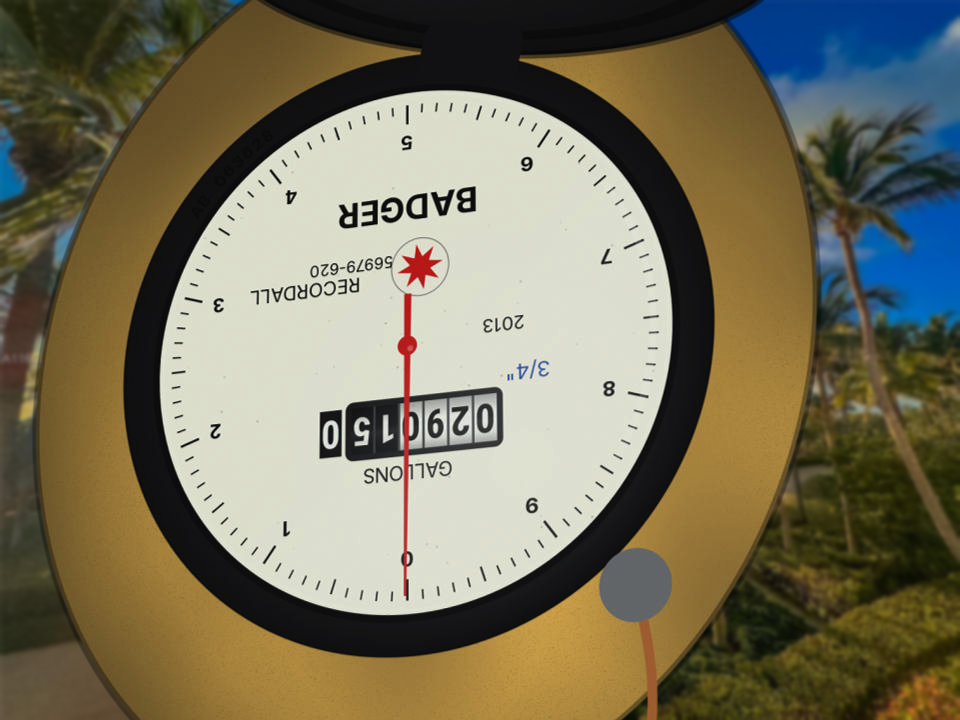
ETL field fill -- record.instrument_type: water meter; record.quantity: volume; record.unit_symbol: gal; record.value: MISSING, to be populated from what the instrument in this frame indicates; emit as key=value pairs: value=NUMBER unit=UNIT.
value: value=290150.0 unit=gal
